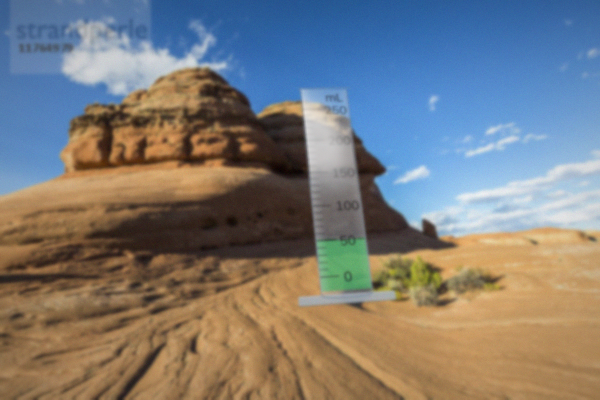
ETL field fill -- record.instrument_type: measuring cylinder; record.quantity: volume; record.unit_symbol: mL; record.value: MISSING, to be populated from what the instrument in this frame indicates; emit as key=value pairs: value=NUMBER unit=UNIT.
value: value=50 unit=mL
